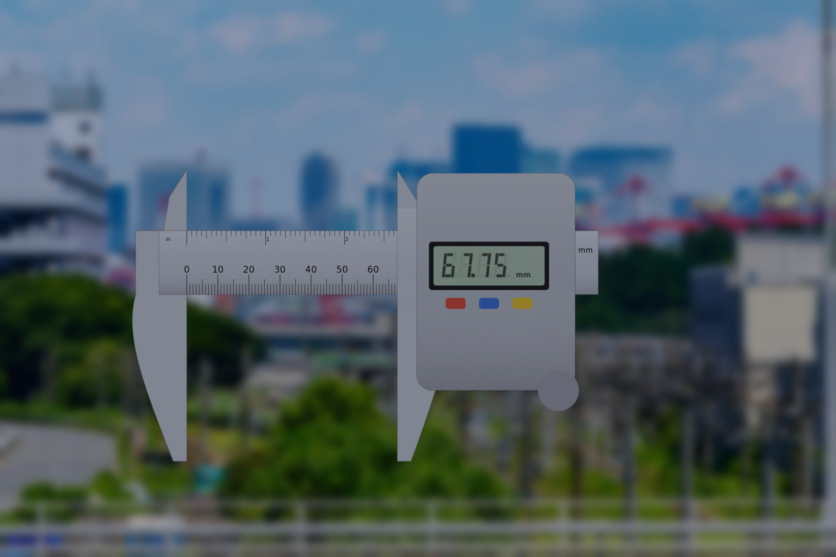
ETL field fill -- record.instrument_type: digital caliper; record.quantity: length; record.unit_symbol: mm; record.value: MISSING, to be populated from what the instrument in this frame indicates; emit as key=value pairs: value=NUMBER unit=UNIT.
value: value=67.75 unit=mm
